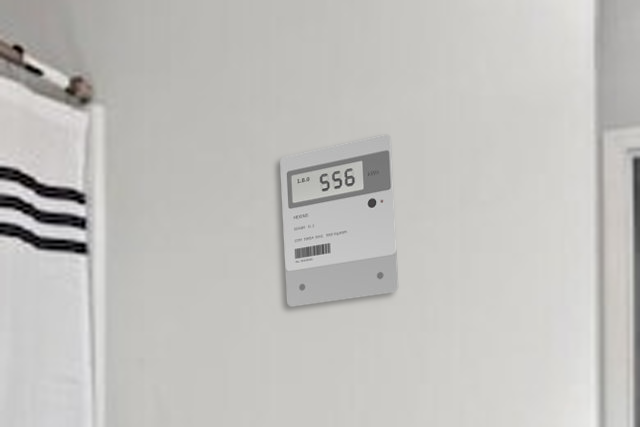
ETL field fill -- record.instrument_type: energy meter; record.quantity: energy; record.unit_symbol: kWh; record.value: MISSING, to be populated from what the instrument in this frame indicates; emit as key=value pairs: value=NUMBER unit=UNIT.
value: value=556 unit=kWh
